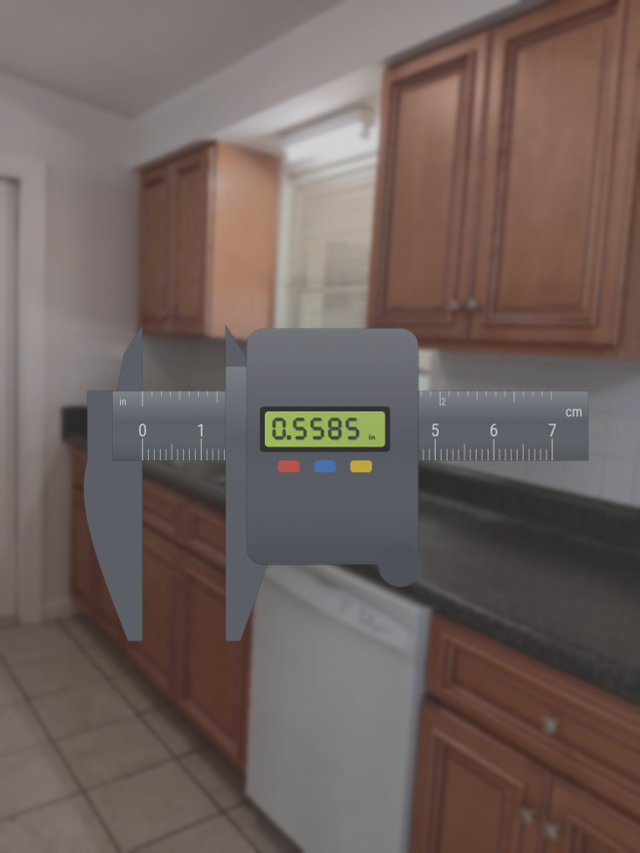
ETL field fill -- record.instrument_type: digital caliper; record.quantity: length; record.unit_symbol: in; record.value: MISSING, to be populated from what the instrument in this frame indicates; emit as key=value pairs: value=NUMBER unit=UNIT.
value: value=0.5585 unit=in
